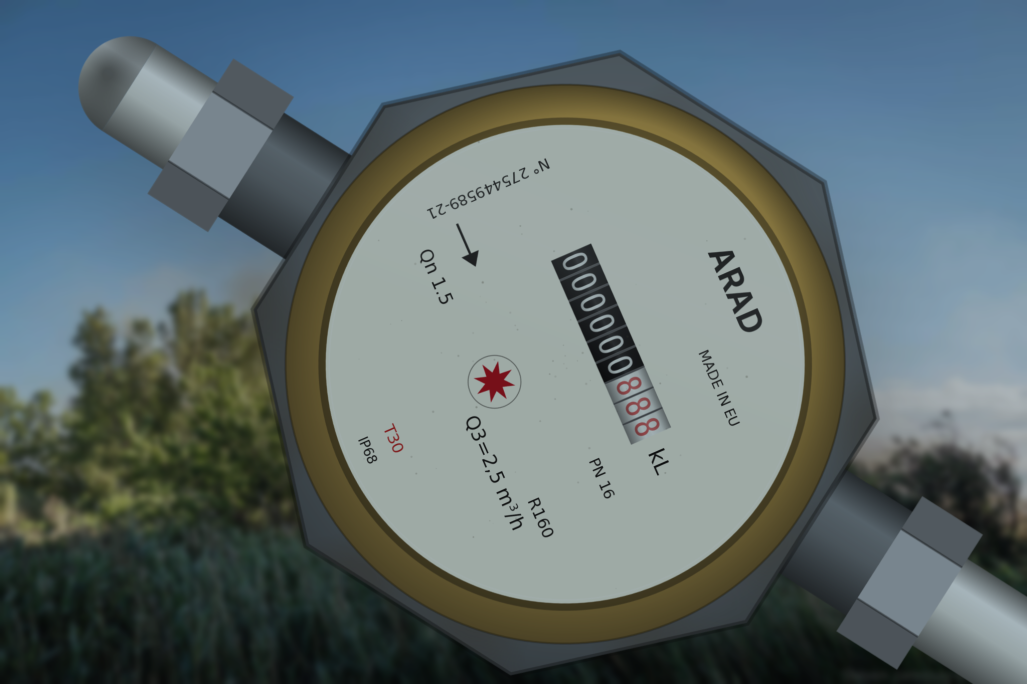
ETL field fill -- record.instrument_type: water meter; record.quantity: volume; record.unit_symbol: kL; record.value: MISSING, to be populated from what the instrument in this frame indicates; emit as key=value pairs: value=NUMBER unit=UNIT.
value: value=0.888 unit=kL
